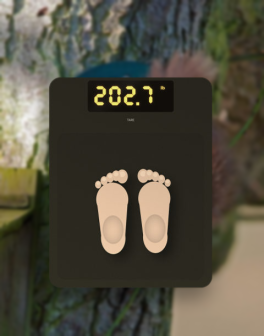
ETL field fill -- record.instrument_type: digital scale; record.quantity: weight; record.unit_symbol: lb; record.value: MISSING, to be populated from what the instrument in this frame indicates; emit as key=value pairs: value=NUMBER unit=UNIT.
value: value=202.7 unit=lb
